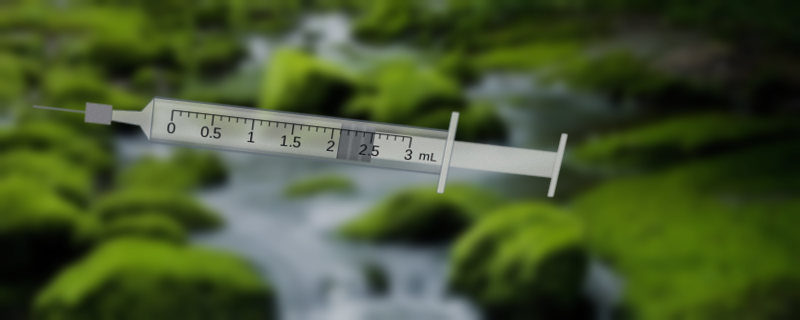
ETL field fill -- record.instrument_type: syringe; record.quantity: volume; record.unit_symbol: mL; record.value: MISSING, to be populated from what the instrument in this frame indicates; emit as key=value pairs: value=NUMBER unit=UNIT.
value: value=2.1 unit=mL
